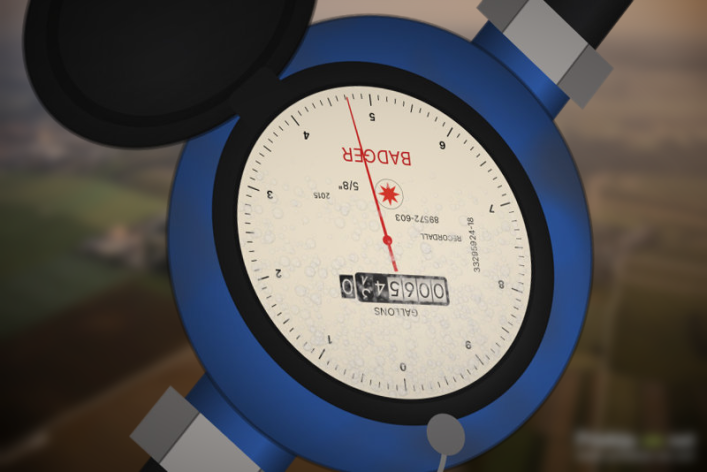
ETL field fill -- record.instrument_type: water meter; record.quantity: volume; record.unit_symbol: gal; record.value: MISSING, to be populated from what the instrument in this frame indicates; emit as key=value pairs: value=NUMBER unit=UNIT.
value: value=65434.7 unit=gal
